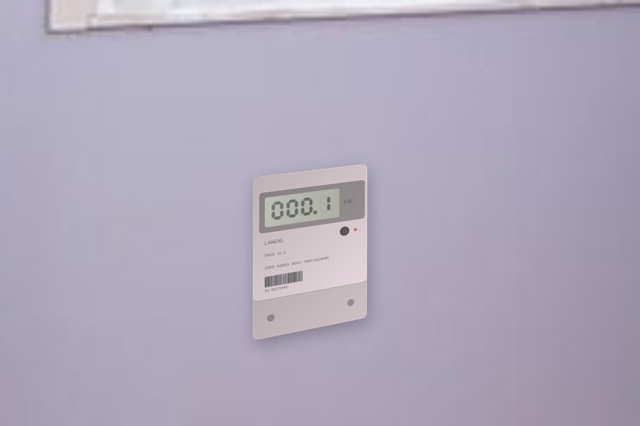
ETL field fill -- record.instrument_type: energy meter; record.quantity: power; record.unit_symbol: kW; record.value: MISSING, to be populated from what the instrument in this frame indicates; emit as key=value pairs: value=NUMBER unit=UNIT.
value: value=0.1 unit=kW
